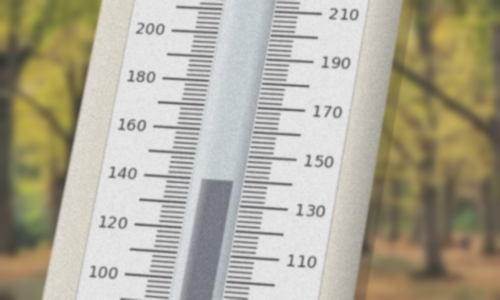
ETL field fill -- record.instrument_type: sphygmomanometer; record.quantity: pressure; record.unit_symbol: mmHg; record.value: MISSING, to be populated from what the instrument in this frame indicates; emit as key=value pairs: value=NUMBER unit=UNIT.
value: value=140 unit=mmHg
